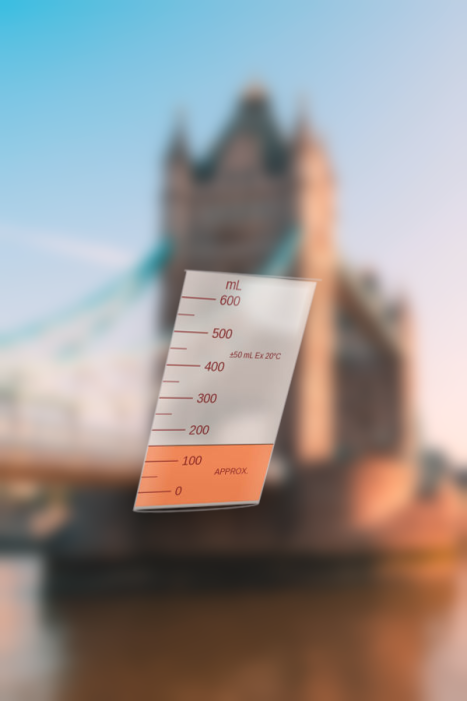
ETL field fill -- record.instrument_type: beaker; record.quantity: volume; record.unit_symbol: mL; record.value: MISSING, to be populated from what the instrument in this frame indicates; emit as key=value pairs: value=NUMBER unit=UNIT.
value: value=150 unit=mL
